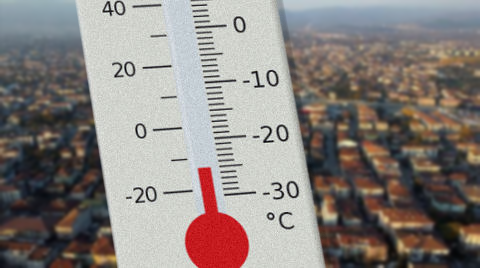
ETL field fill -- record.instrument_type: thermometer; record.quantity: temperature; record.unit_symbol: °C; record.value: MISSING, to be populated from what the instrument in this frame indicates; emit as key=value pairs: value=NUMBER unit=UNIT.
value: value=-25 unit=°C
